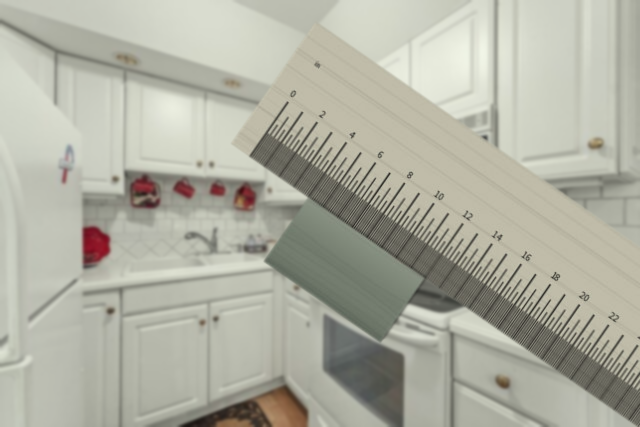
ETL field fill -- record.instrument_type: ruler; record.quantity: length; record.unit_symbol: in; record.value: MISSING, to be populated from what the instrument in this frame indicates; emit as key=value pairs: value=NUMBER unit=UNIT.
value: value=8 unit=in
